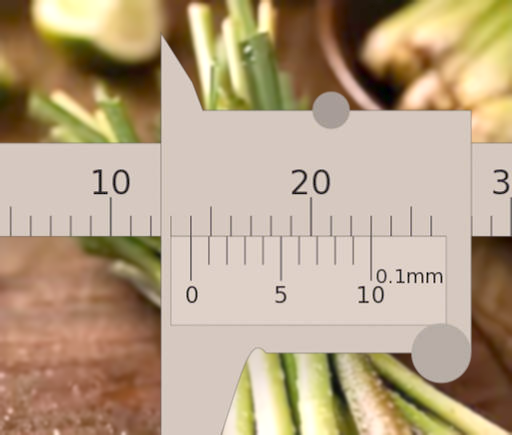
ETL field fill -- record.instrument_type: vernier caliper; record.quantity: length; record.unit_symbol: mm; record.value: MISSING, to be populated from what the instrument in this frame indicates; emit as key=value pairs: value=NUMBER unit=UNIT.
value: value=14.0 unit=mm
